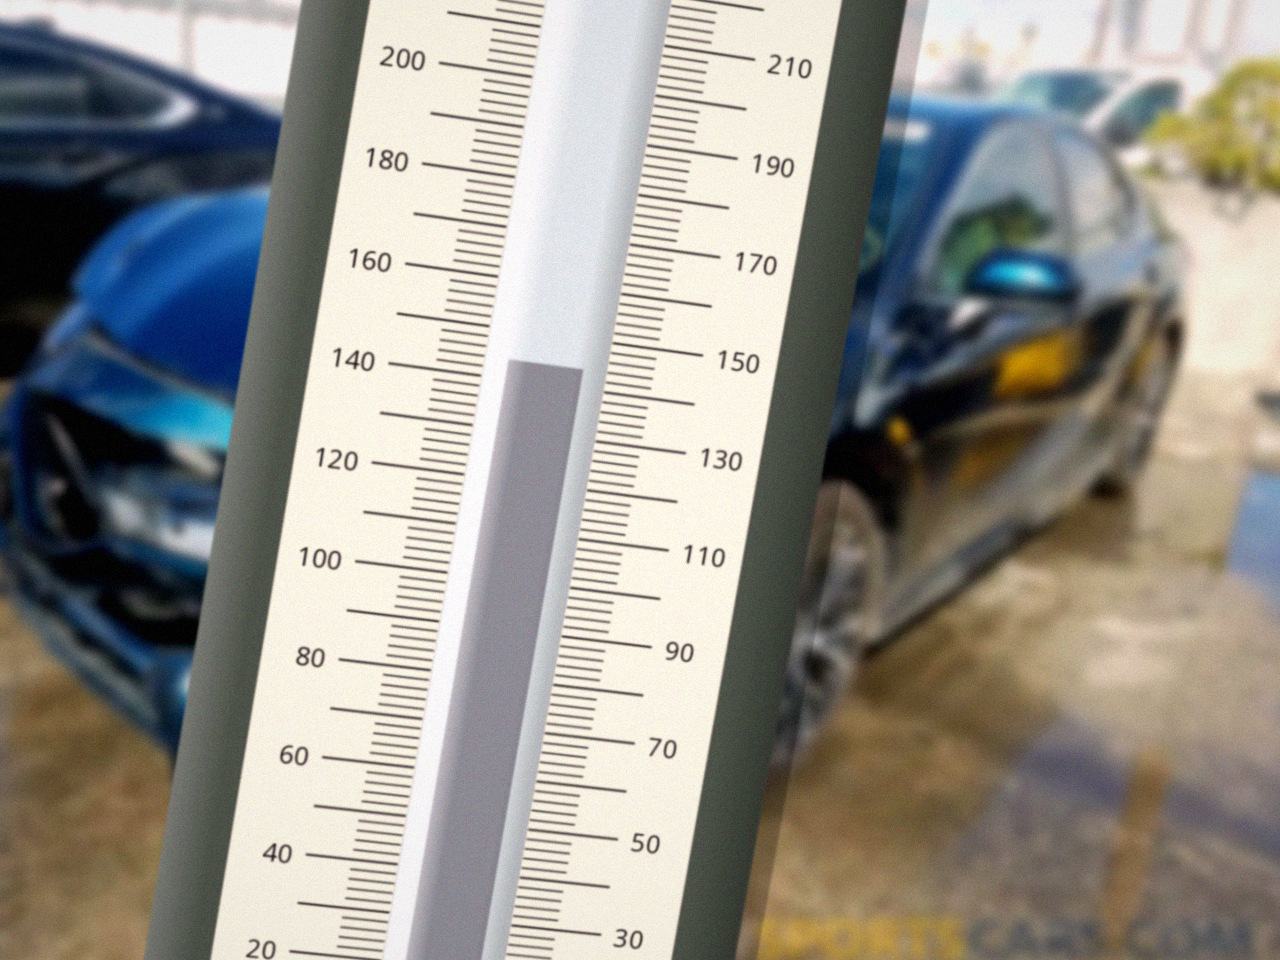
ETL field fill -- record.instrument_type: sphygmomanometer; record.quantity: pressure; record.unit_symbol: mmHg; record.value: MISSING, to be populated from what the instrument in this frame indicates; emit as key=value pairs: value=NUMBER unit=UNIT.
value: value=144 unit=mmHg
